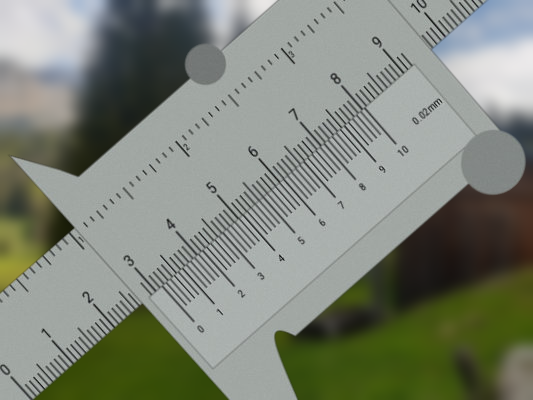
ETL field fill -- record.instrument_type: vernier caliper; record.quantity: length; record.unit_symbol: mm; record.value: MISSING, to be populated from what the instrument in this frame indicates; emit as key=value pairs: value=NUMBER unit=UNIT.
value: value=31.5 unit=mm
